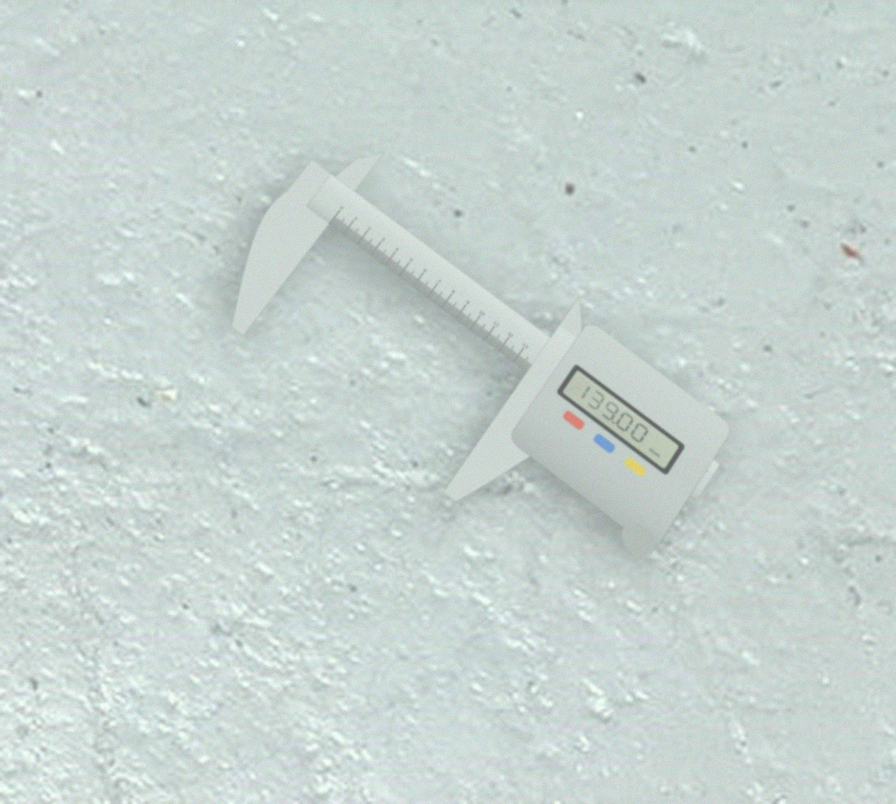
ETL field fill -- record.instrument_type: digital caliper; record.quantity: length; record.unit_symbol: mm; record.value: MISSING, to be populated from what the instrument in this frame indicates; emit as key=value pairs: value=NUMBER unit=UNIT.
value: value=139.00 unit=mm
